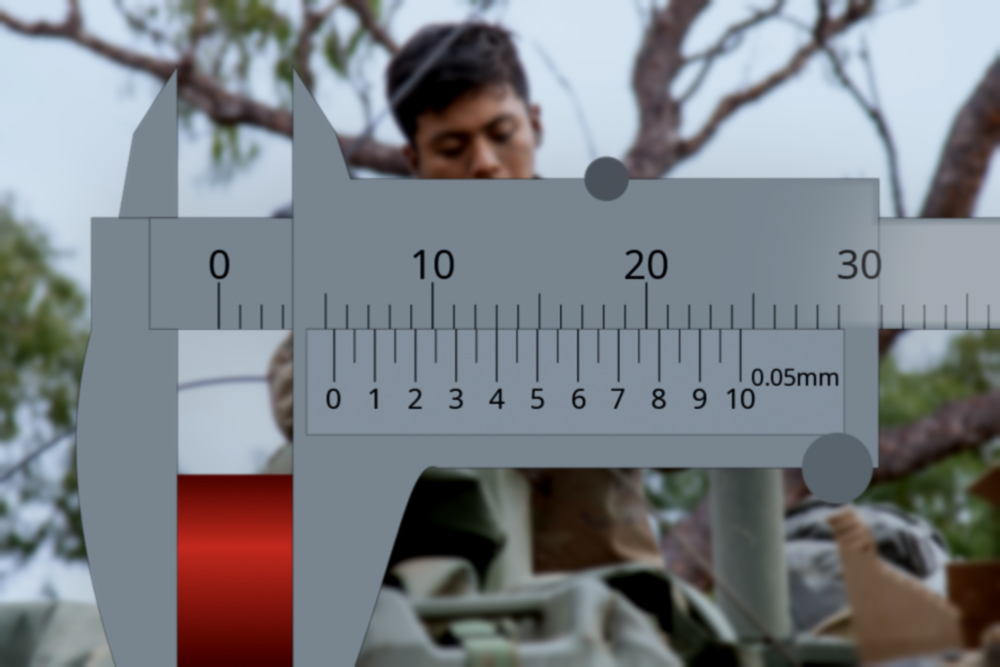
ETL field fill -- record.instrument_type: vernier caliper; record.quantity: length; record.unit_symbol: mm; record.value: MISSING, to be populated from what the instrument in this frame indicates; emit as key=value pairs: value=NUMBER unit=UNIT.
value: value=5.4 unit=mm
